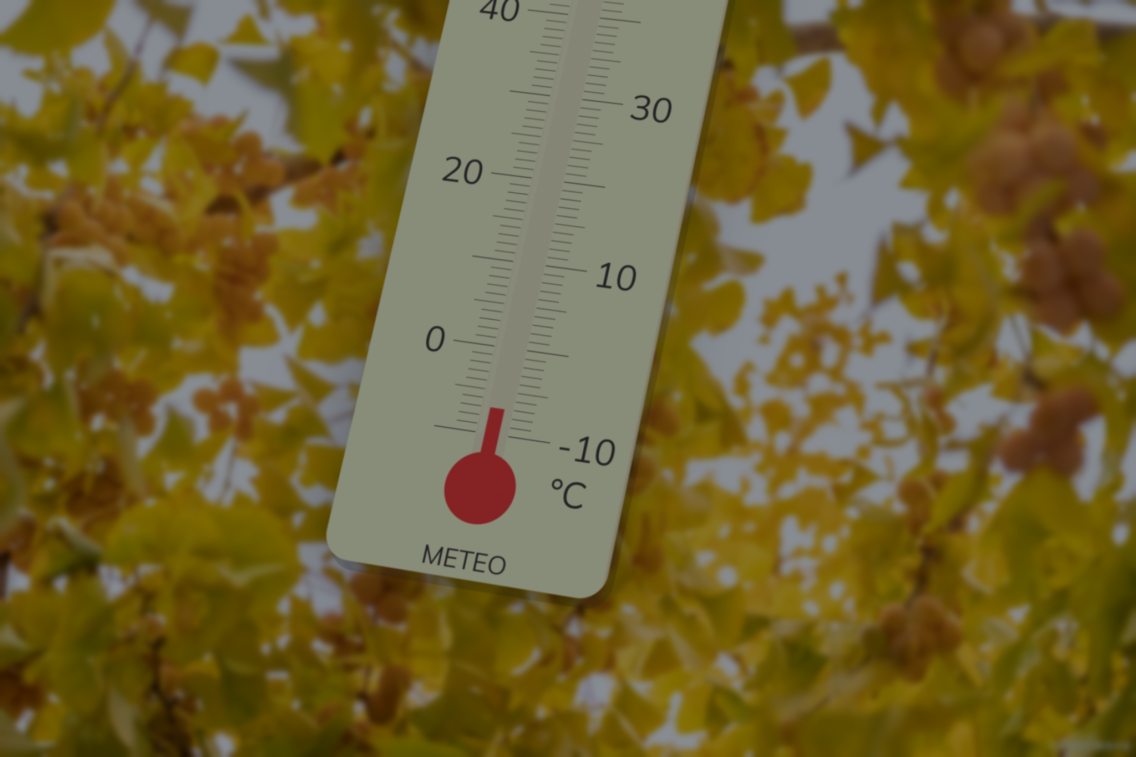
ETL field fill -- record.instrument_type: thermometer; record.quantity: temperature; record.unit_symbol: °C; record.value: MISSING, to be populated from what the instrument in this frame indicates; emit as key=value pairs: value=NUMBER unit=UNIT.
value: value=-7 unit=°C
